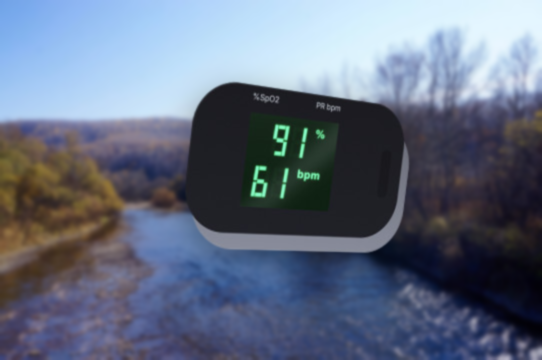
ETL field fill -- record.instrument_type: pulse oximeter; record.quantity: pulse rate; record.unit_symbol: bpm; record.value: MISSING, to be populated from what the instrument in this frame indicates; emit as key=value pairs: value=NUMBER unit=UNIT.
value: value=61 unit=bpm
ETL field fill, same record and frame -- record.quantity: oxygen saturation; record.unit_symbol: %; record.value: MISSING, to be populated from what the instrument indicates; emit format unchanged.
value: value=91 unit=%
